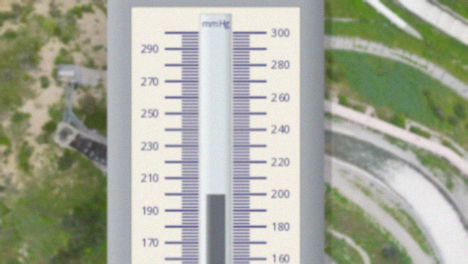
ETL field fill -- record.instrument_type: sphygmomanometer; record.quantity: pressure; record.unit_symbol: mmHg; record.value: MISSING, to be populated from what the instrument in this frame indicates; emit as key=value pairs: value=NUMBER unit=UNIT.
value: value=200 unit=mmHg
